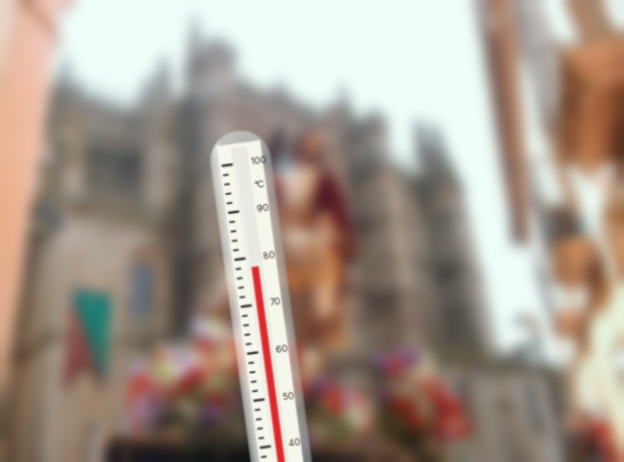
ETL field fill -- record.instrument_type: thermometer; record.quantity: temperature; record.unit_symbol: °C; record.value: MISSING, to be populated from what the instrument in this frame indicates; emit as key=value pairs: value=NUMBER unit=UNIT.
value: value=78 unit=°C
